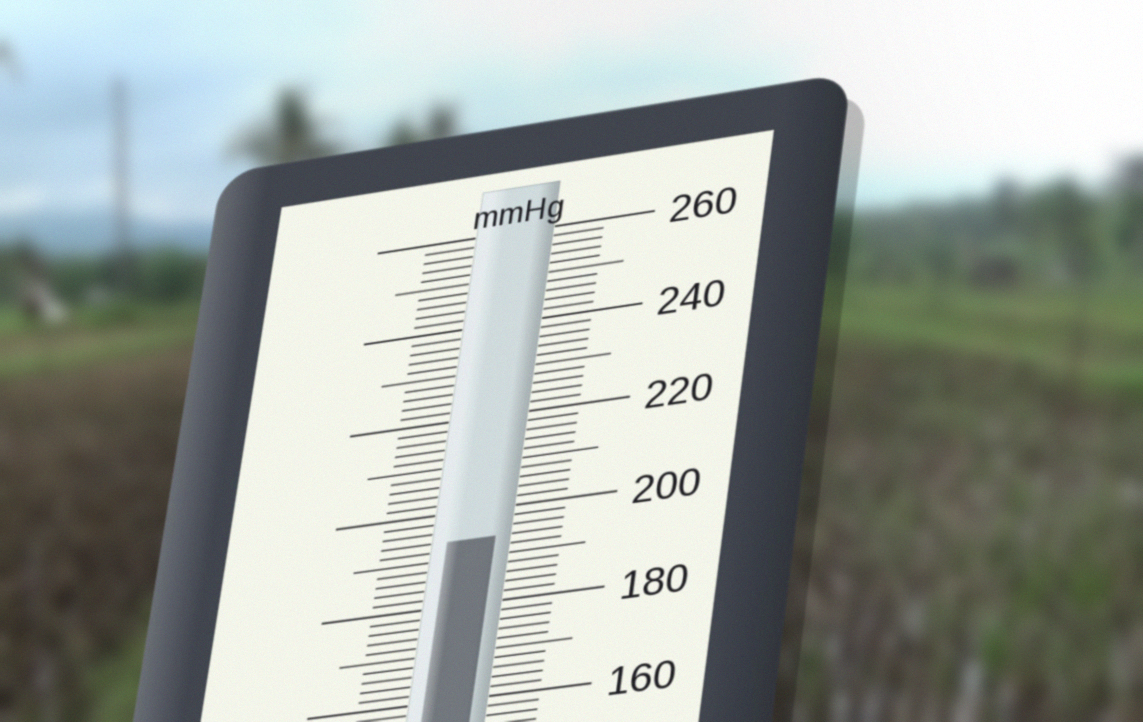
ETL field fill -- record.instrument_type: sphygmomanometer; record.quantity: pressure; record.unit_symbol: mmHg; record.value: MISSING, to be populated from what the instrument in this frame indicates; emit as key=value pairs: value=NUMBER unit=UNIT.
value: value=194 unit=mmHg
